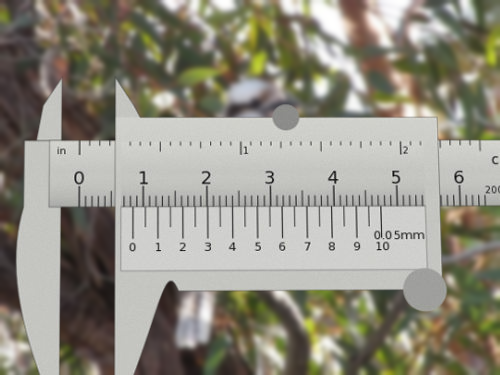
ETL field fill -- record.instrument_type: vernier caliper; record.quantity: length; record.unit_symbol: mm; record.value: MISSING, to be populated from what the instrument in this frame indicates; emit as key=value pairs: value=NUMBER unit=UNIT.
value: value=8.4 unit=mm
